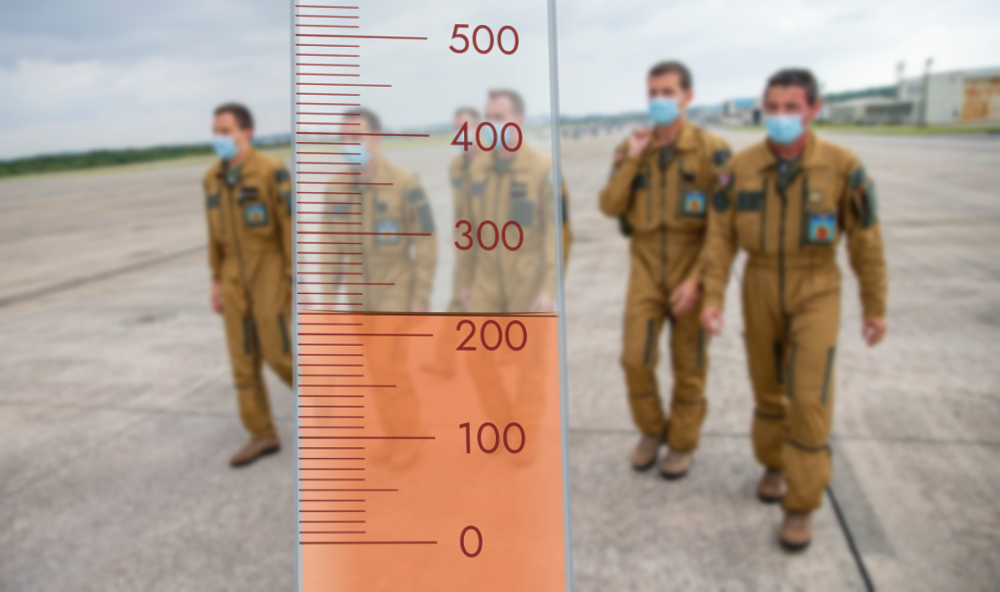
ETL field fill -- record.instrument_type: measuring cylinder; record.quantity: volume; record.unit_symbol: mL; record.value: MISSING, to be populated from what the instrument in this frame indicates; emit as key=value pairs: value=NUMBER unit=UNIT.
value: value=220 unit=mL
